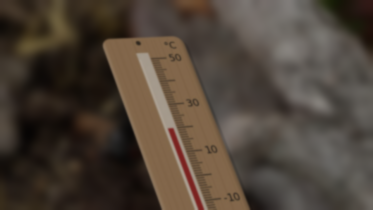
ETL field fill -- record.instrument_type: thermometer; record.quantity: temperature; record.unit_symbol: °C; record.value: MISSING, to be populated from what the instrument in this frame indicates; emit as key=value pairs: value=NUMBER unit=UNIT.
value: value=20 unit=°C
